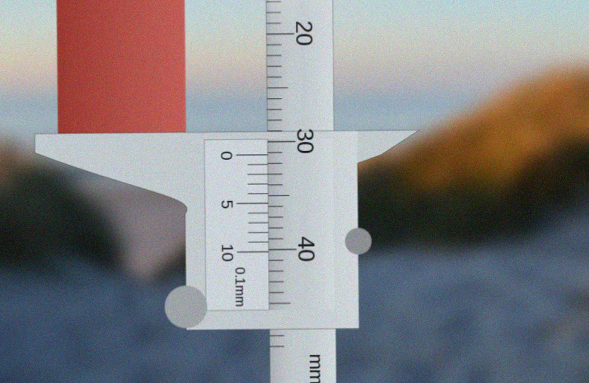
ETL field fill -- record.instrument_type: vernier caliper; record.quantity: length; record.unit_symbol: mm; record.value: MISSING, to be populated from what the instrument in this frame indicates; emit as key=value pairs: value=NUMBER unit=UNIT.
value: value=31.2 unit=mm
